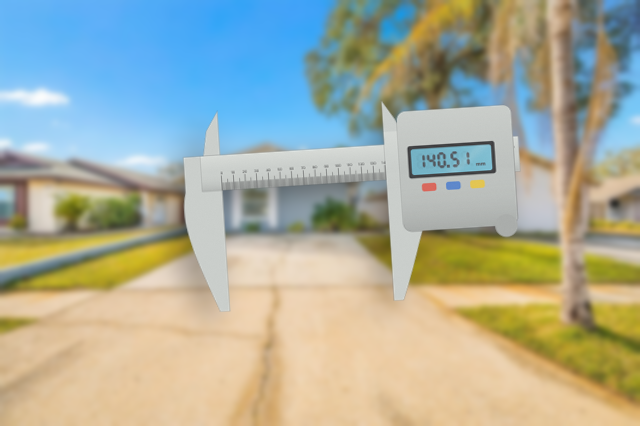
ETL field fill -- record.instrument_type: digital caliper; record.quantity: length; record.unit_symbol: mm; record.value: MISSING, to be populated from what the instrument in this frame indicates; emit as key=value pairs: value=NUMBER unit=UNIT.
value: value=140.51 unit=mm
